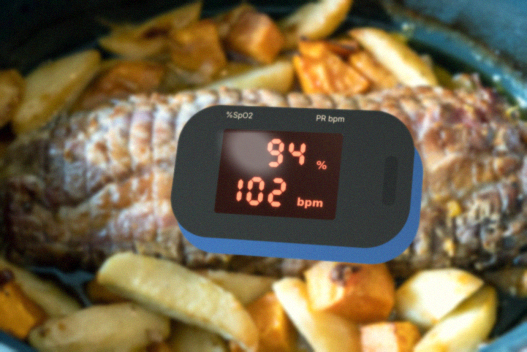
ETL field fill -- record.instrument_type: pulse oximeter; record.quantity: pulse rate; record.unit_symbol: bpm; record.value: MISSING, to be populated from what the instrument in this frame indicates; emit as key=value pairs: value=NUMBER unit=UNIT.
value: value=102 unit=bpm
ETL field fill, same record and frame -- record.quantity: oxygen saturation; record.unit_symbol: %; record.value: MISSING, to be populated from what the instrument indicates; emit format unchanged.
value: value=94 unit=%
